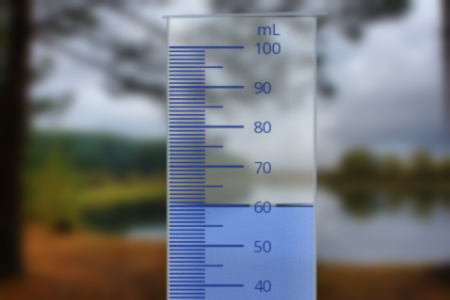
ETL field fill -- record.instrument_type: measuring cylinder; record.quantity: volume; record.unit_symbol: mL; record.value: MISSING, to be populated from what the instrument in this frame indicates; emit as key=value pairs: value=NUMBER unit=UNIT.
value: value=60 unit=mL
